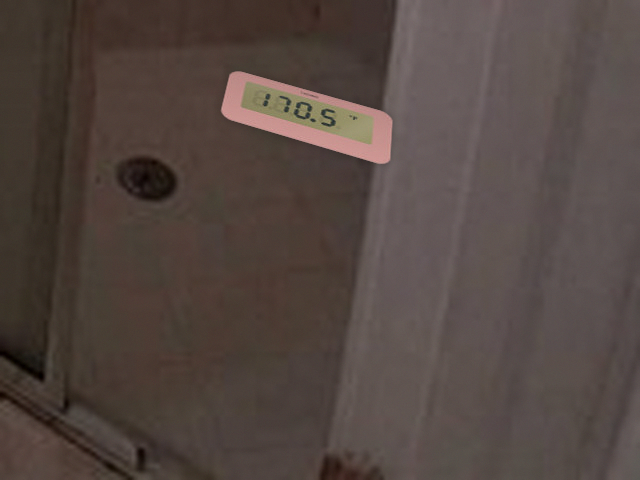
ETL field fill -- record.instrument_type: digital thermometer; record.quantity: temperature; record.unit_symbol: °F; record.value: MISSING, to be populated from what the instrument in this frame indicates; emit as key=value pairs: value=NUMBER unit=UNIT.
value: value=170.5 unit=°F
